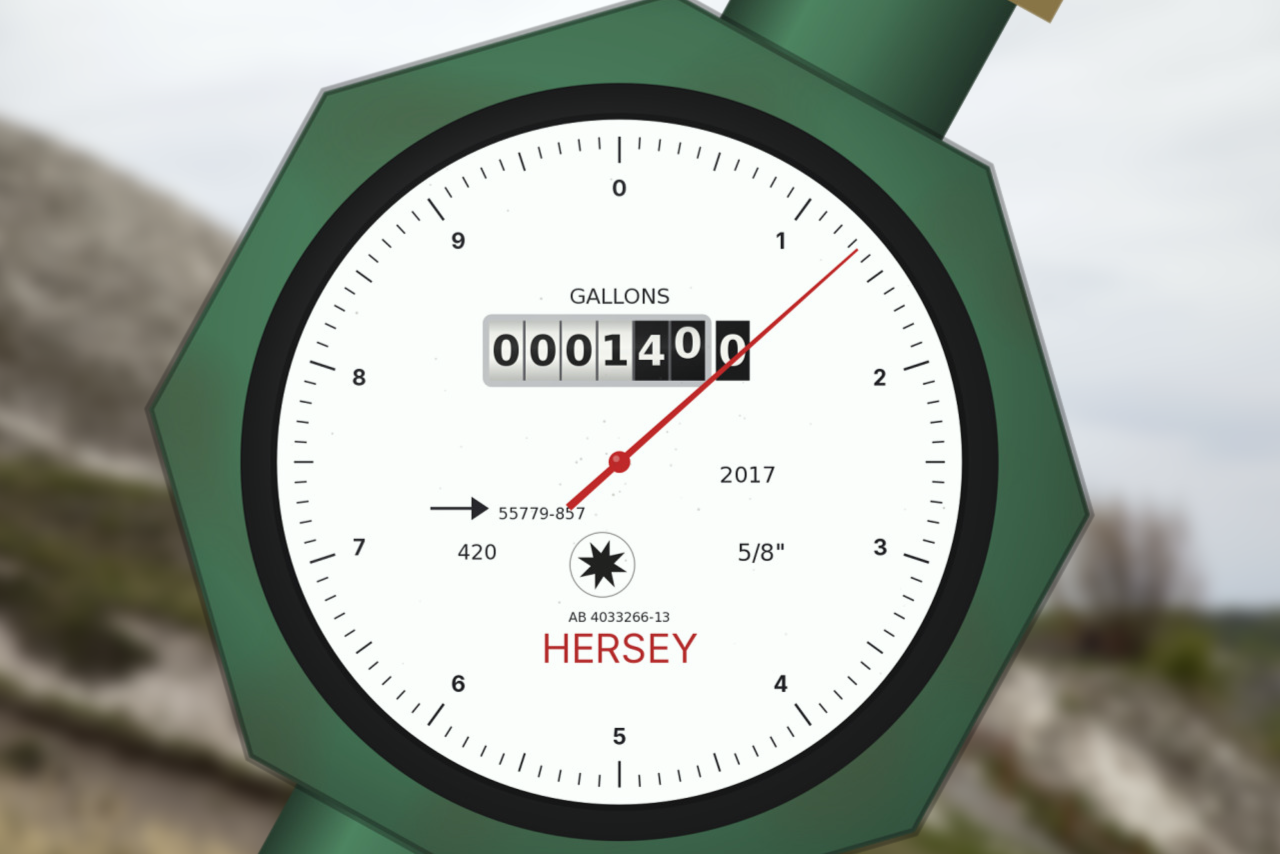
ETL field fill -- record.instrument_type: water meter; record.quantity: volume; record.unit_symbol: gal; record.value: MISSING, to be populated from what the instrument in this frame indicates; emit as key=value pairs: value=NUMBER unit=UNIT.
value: value=1401.3 unit=gal
